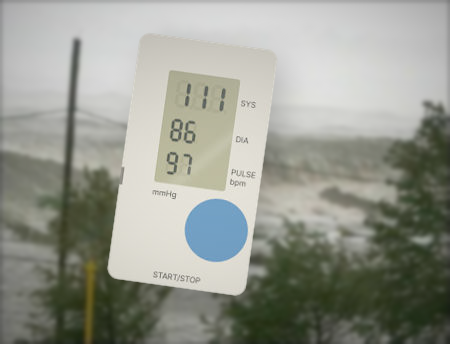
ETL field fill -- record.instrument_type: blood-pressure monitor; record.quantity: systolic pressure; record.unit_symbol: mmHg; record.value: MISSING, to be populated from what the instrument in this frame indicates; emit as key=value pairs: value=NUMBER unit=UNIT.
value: value=111 unit=mmHg
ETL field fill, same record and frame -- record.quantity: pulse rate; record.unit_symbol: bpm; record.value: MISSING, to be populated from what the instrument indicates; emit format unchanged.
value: value=97 unit=bpm
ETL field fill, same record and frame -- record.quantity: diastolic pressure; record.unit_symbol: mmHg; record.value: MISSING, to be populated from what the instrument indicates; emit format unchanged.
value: value=86 unit=mmHg
